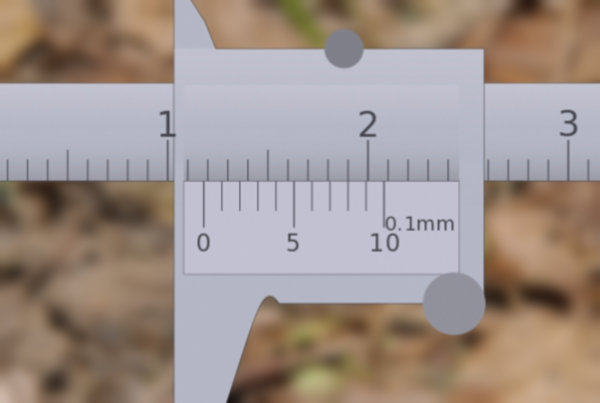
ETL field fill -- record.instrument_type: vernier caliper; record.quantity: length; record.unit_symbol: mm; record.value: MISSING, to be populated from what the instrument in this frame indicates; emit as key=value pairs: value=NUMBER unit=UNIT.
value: value=11.8 unit=mm
